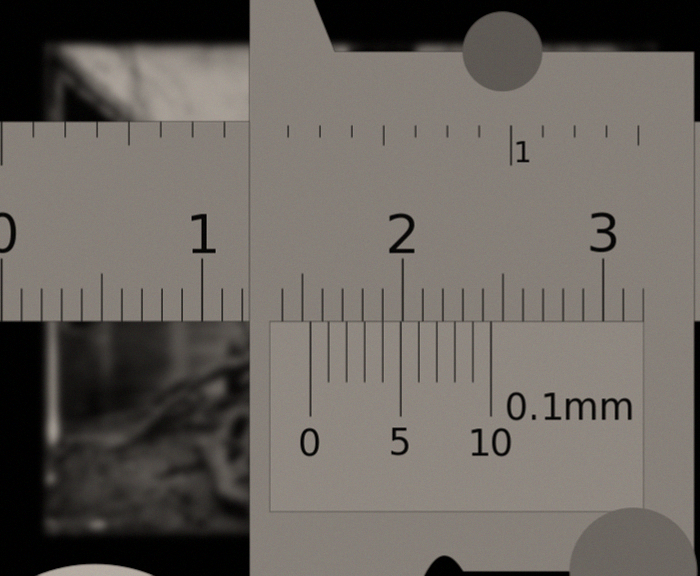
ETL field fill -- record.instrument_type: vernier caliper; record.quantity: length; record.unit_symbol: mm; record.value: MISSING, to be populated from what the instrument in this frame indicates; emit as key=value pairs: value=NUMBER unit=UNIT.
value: value=15.4 unit=mm
